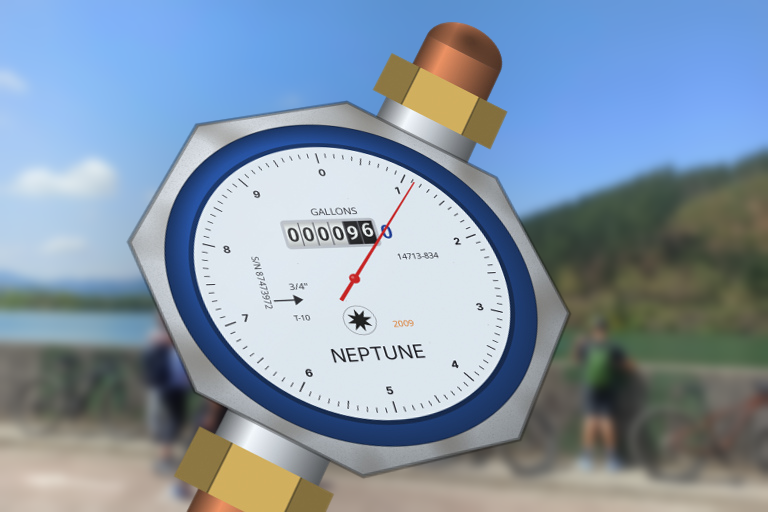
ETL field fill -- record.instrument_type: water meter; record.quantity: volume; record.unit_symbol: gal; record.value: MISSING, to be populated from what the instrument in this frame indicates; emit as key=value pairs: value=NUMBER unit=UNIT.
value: value=961.1 unit=gal
